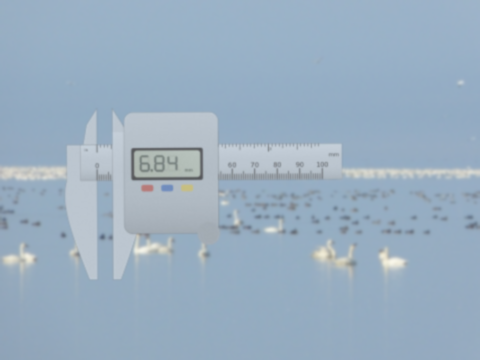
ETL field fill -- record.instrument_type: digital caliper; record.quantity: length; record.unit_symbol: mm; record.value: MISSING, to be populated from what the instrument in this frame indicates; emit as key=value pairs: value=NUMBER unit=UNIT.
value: value=6.84 unit=mm
